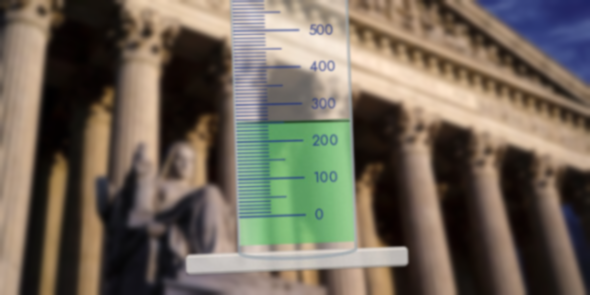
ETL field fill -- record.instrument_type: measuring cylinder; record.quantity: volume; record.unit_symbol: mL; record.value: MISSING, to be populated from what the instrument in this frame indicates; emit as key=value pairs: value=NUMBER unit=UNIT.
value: value=250 unit=mL
